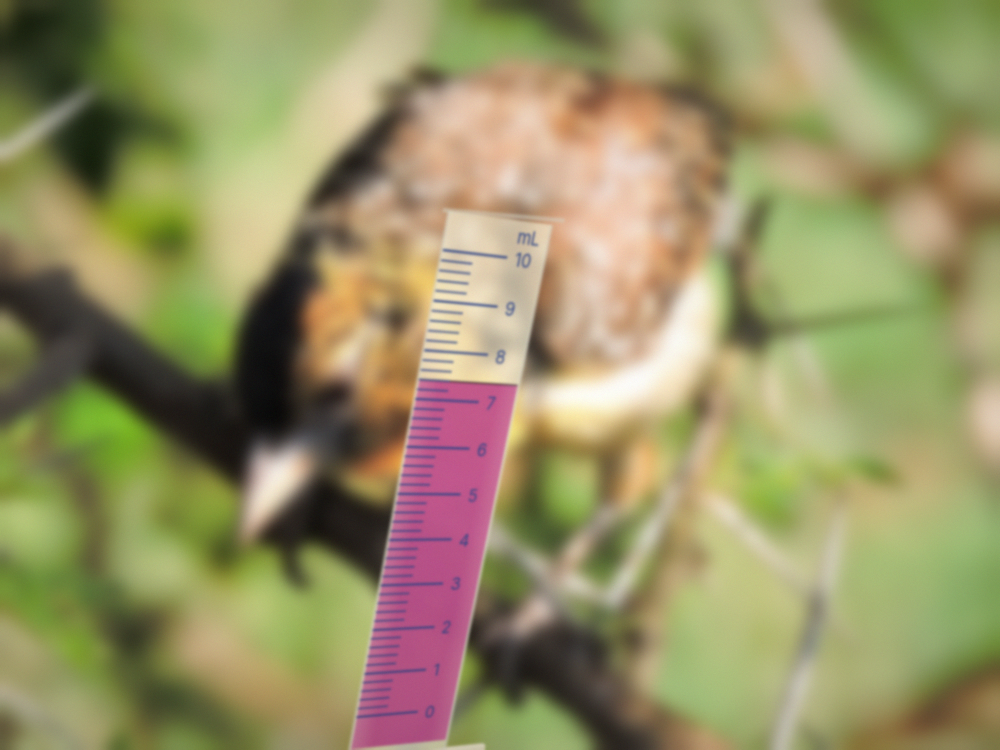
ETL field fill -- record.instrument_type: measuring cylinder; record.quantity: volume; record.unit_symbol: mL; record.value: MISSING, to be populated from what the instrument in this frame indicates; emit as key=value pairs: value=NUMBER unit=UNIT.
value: value=7.4 unit=mL
